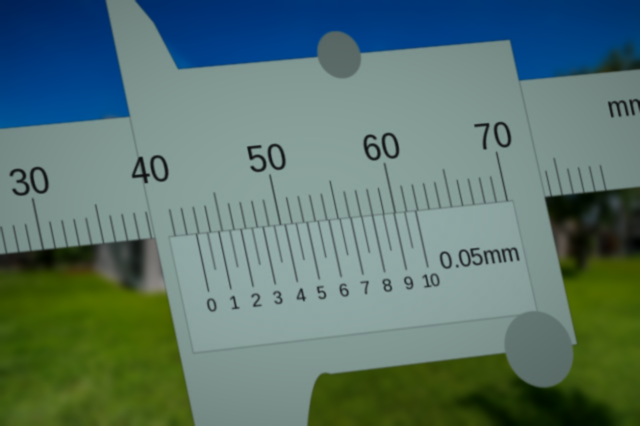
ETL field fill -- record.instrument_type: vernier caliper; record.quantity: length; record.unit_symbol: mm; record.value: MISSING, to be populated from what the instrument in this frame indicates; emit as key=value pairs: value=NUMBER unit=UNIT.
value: value=42.8 unit=mm
